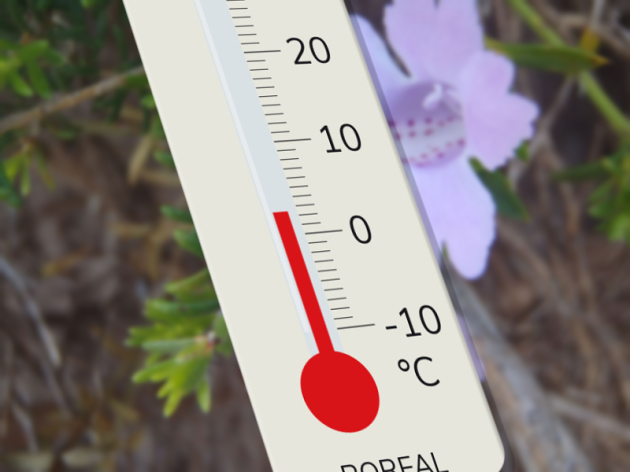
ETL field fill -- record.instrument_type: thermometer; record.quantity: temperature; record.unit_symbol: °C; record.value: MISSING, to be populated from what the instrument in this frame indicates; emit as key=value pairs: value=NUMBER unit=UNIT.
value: value=2.5 unit=°C
